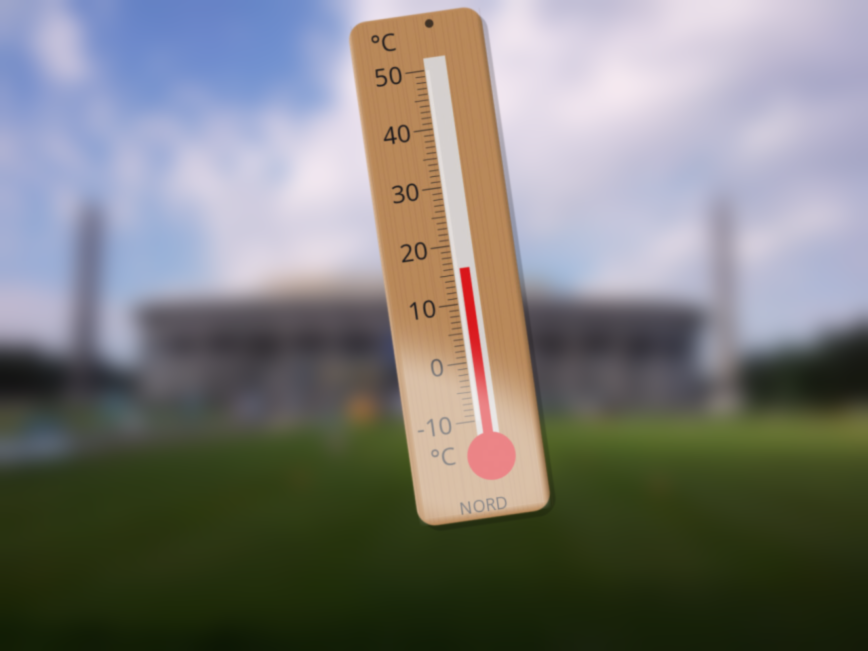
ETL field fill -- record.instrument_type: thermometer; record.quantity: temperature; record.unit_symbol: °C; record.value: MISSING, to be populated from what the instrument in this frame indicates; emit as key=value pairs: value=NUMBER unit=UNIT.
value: value=16 unit=°C
